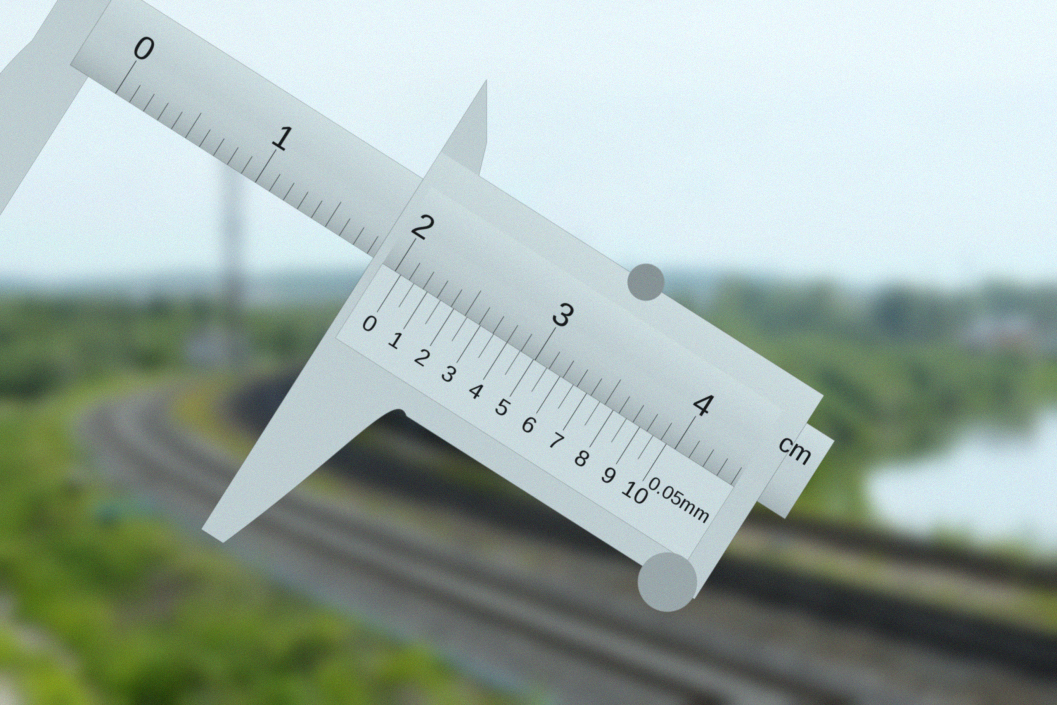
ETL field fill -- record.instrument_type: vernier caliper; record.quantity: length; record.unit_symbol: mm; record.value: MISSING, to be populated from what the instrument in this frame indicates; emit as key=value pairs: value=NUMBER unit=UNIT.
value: value=20.4 unit=mm
